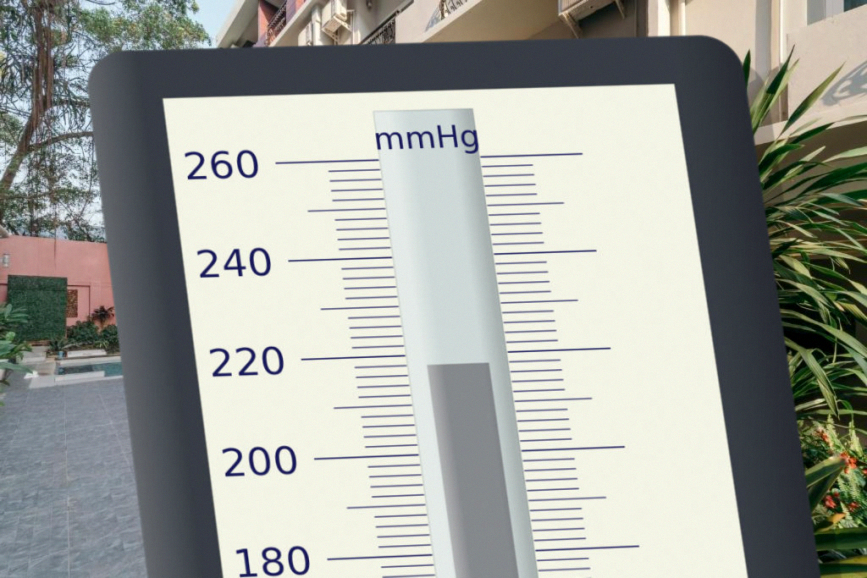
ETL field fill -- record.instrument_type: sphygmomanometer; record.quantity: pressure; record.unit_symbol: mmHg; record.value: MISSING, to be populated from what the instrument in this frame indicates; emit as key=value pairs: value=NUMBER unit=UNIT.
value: value=218 unit=mmHg
